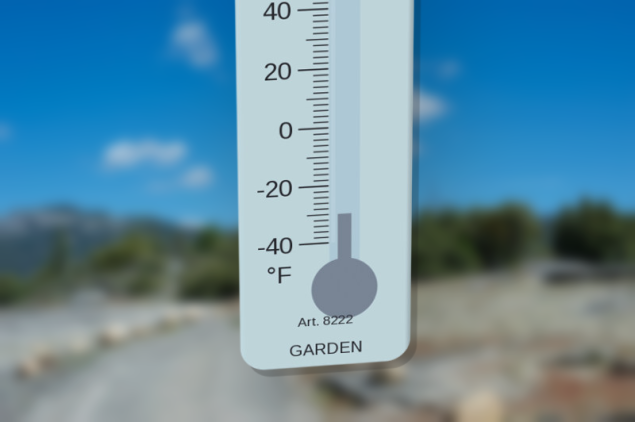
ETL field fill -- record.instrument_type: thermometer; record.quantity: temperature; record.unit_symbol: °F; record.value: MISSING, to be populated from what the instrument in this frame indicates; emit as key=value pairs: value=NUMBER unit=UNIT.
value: value=-30 unit=°F
